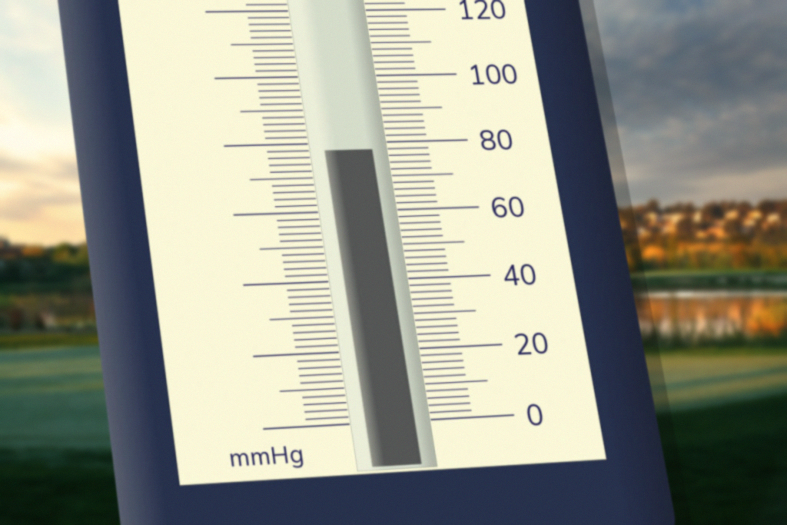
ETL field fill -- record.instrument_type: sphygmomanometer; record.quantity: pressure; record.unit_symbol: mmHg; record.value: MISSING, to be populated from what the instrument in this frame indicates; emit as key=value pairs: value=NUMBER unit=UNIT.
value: value=78 unit=mmHg
